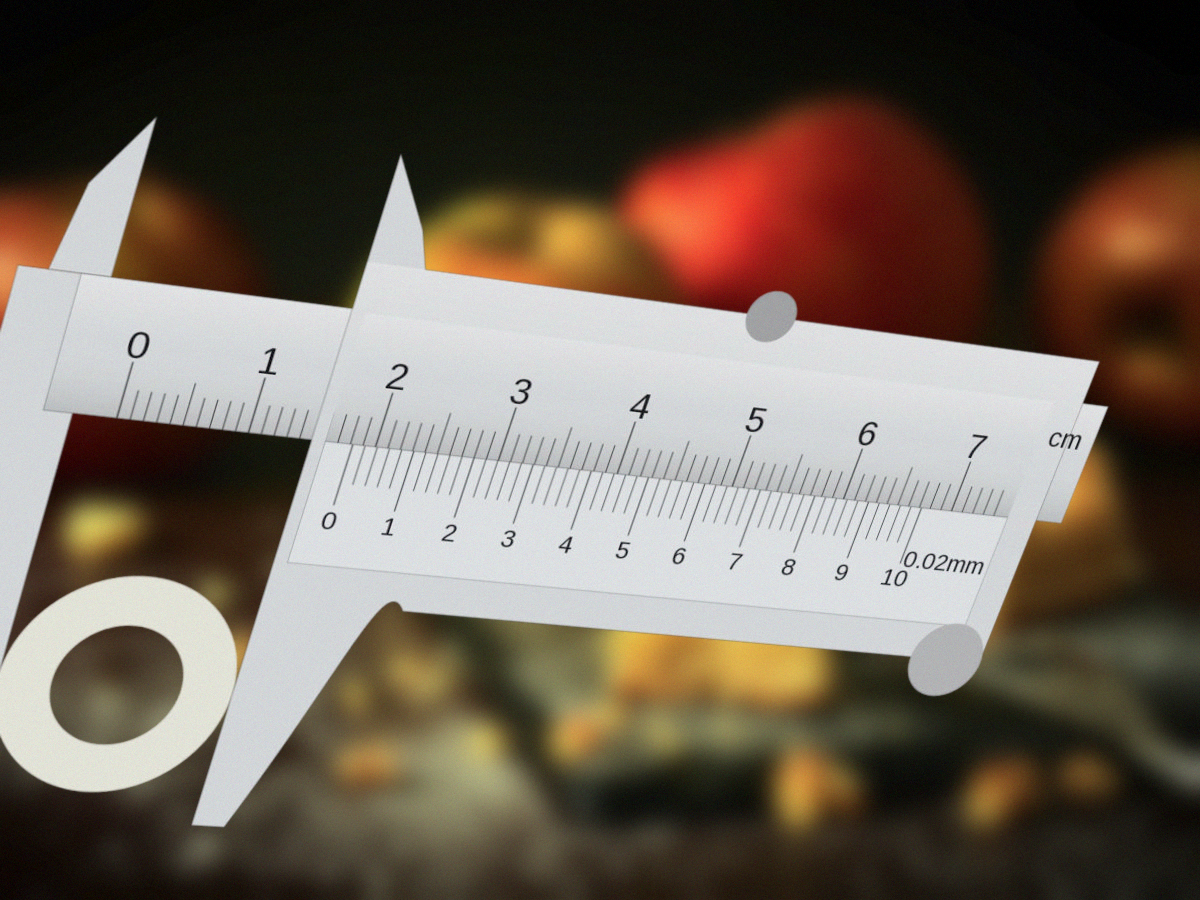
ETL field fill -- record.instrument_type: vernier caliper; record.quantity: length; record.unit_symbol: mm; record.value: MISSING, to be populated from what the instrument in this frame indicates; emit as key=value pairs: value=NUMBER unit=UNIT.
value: value=18.2 unit=mm
